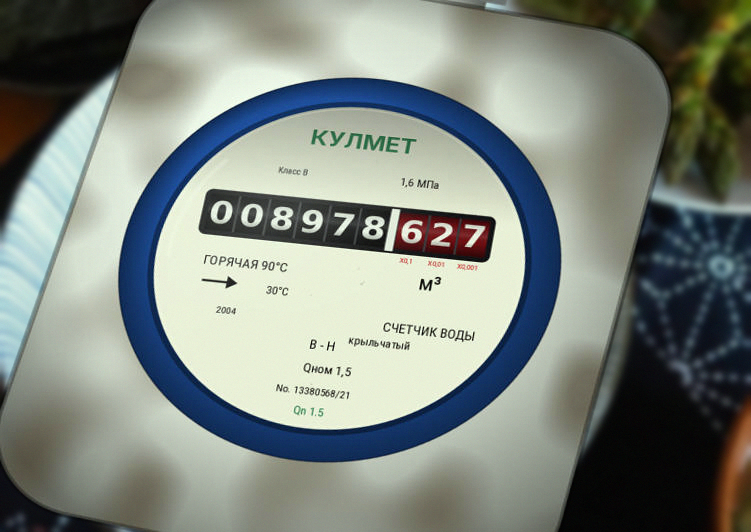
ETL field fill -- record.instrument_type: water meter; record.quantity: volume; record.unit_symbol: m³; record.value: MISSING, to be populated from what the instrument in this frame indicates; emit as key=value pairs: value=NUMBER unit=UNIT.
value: value=8978.627 unit=m³
